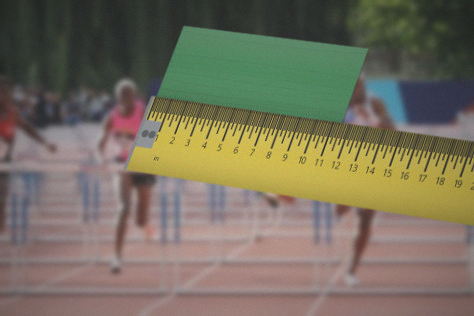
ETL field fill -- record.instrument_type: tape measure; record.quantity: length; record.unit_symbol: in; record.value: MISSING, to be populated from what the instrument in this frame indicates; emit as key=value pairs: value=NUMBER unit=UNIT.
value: value=11.5 unit=in
